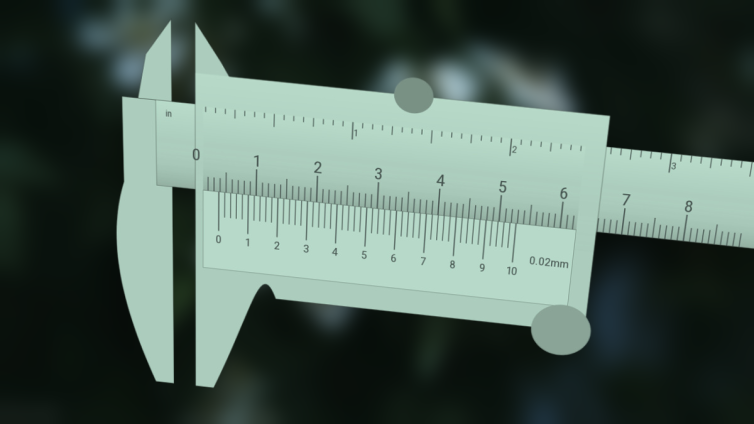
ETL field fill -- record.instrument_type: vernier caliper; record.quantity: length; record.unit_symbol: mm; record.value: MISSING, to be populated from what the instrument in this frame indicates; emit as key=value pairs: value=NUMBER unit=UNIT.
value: value=3.8 unit=mm
